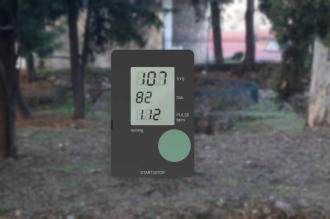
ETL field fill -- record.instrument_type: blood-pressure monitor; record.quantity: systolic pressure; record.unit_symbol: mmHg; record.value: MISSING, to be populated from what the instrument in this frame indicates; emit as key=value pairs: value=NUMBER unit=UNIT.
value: value=107 unit=mmHg
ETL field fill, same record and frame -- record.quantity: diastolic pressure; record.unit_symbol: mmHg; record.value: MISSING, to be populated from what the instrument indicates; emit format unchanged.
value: value=82 unit=mmHg
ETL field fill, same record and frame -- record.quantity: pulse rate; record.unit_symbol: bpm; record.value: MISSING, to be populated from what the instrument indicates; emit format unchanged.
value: value=112 unit=bpm
